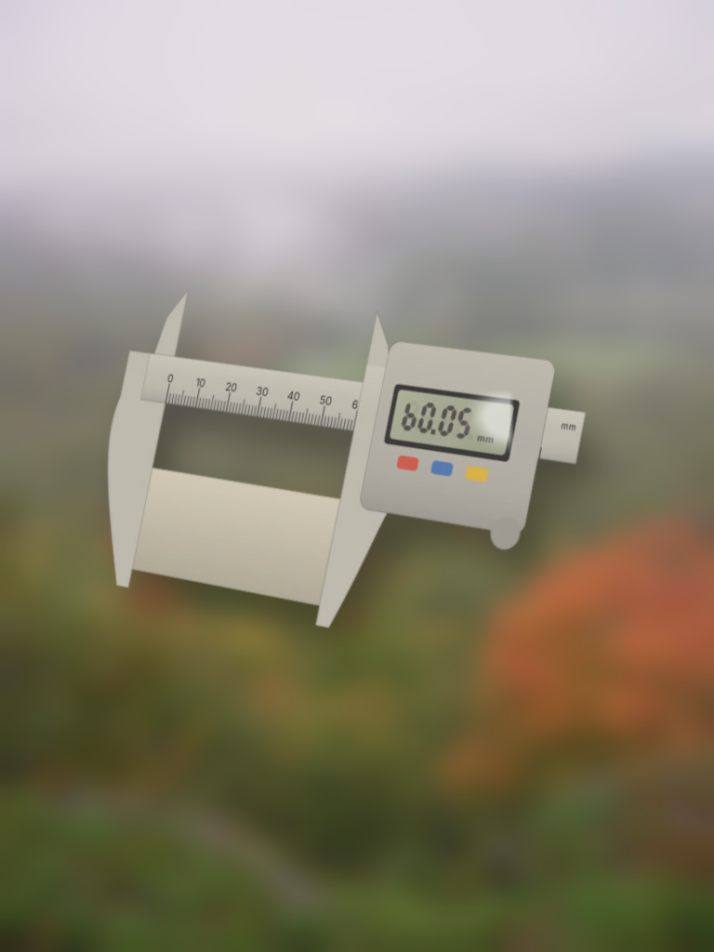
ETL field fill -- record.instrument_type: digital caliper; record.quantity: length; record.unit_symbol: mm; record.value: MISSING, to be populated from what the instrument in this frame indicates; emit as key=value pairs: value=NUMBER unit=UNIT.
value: value=60.05 unit=mm
